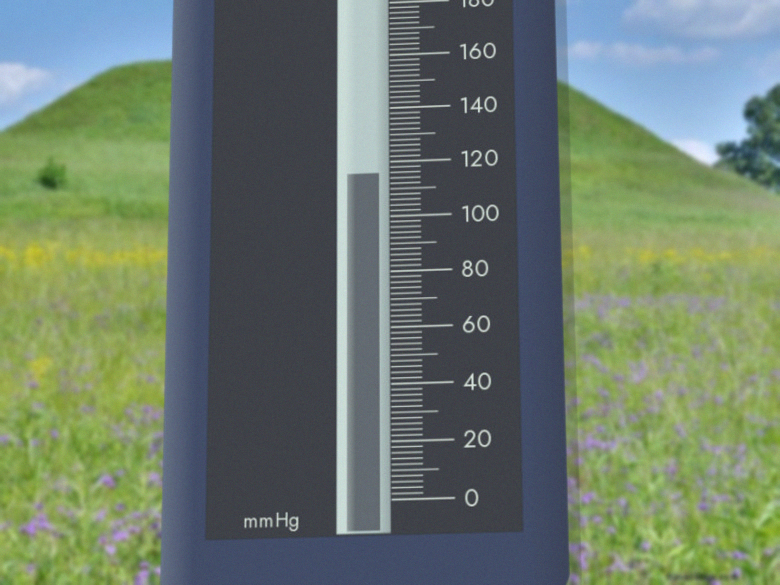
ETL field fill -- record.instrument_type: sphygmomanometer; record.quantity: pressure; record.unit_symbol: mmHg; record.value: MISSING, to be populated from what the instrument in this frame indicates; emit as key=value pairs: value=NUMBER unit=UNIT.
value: value=116 unit=mmHg
